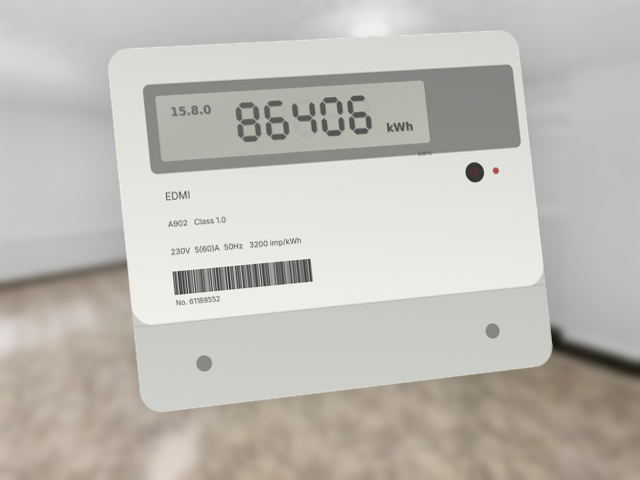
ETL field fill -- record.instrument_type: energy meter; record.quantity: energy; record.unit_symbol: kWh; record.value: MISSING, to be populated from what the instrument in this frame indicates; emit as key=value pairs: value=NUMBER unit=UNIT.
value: value=86406 unit=kWh
